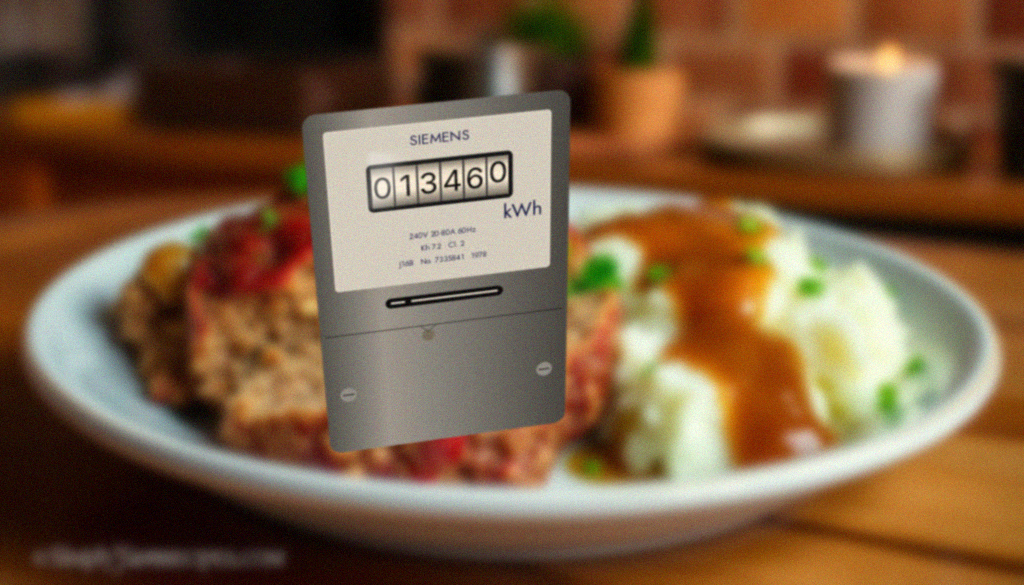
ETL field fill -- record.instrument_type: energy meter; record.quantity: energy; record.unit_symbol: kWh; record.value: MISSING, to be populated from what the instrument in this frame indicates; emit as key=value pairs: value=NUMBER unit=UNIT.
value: value=13460 unit=kWh
